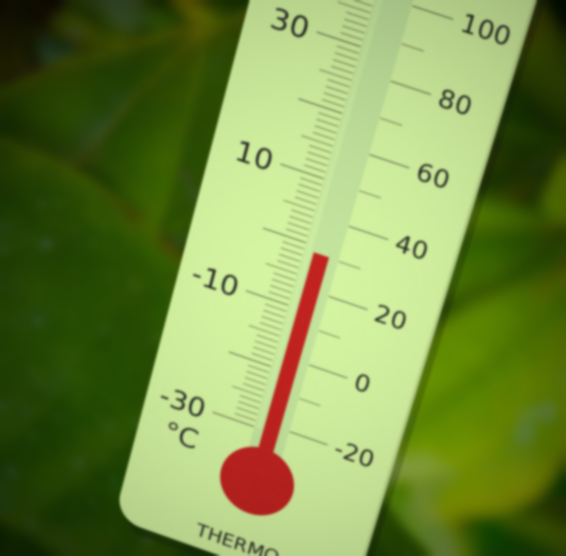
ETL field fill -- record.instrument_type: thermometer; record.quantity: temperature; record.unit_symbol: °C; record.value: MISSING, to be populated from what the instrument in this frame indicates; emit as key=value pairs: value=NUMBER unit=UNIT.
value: value=-1 unit=°C
